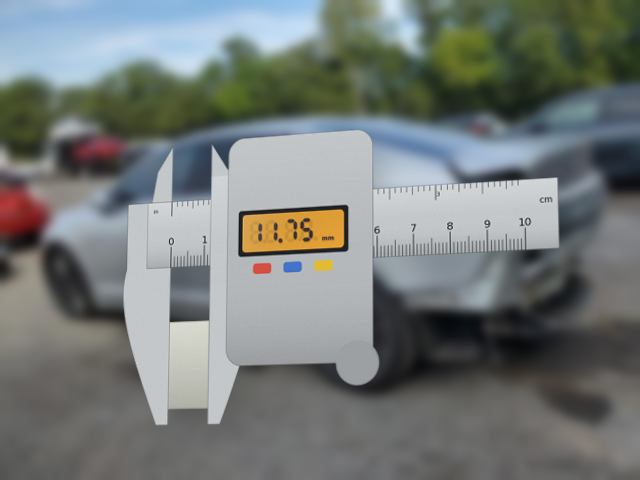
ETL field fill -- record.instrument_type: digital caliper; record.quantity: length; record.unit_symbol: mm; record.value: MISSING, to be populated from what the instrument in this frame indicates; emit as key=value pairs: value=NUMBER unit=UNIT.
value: value=11.75 unit=mm
